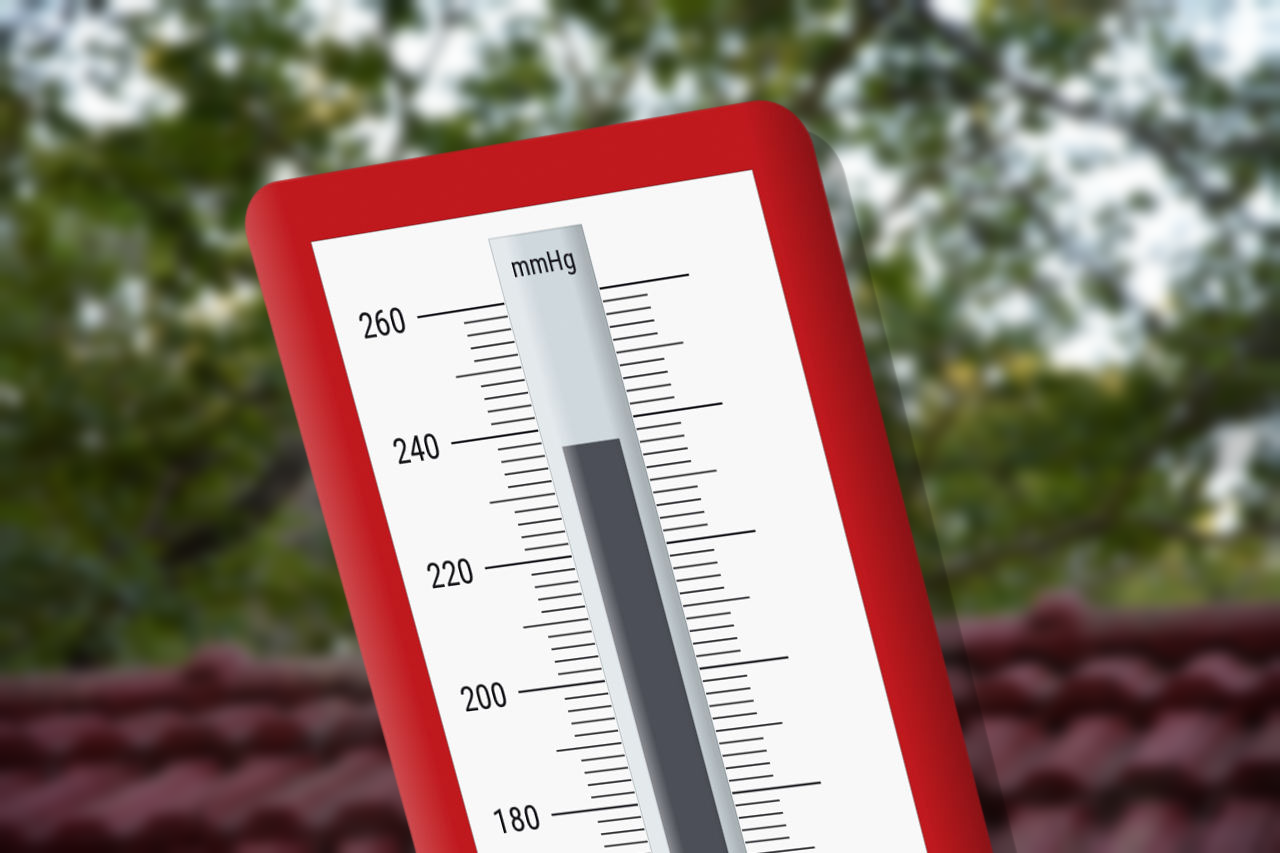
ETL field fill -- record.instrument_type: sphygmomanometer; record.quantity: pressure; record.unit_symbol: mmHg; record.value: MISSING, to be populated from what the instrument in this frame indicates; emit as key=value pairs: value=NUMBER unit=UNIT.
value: value=237 unit=mmHg
